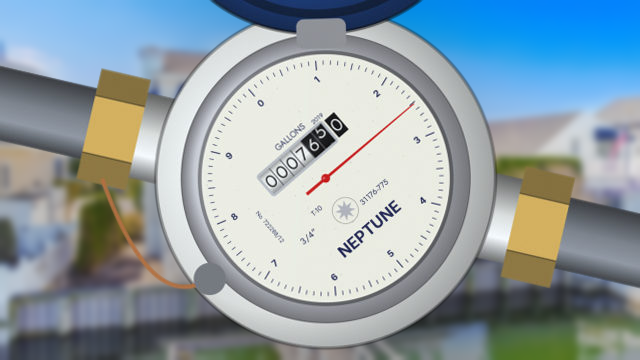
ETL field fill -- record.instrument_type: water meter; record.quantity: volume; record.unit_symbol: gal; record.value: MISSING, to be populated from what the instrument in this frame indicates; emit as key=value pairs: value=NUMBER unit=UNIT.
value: value=7652.5 unit=gal
